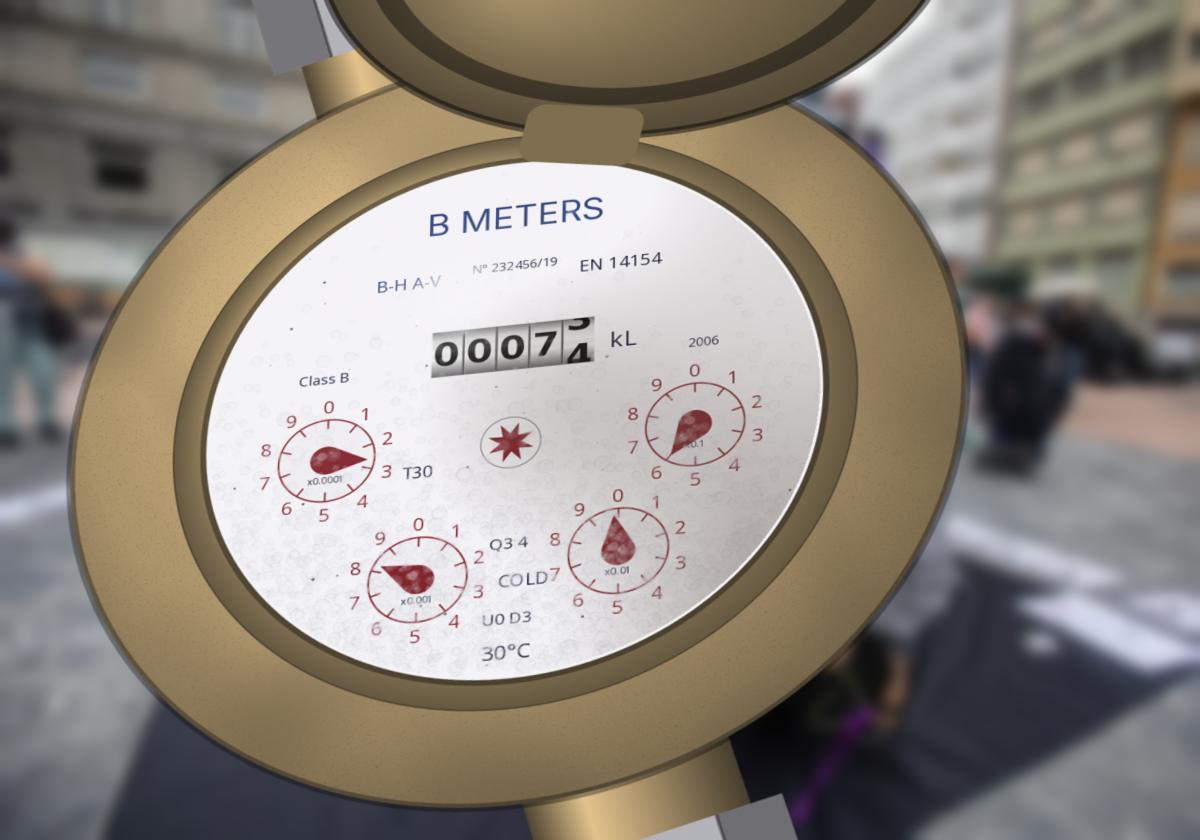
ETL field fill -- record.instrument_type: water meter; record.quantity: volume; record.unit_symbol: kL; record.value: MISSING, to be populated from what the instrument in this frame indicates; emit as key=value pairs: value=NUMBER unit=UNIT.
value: value=73.5982 unit=kL
